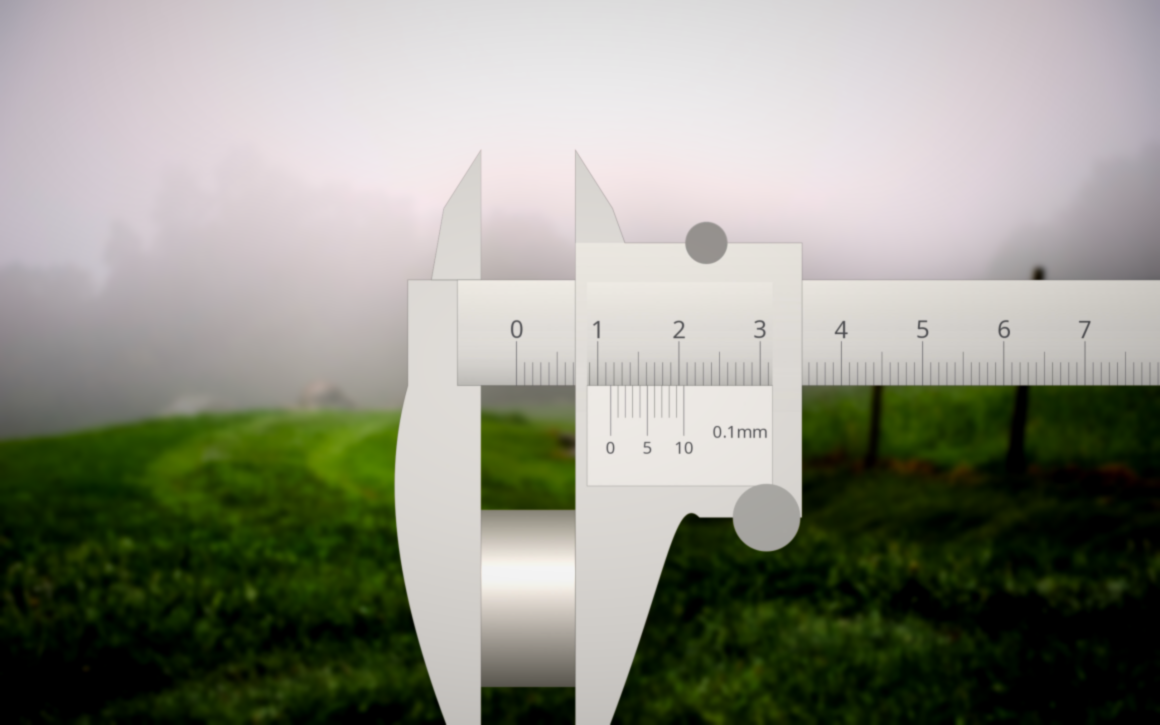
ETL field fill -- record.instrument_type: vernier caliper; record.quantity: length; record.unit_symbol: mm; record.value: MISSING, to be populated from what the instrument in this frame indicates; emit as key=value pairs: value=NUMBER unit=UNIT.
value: value=11.6 unit=mm
